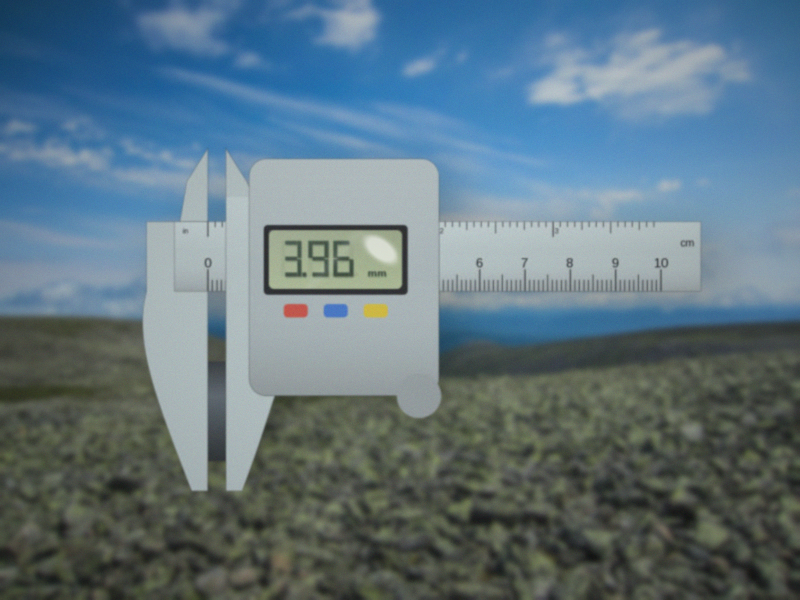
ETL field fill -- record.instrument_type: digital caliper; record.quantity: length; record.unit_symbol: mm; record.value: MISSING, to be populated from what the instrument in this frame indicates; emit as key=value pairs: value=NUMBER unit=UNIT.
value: value=3.96 unit=mm
